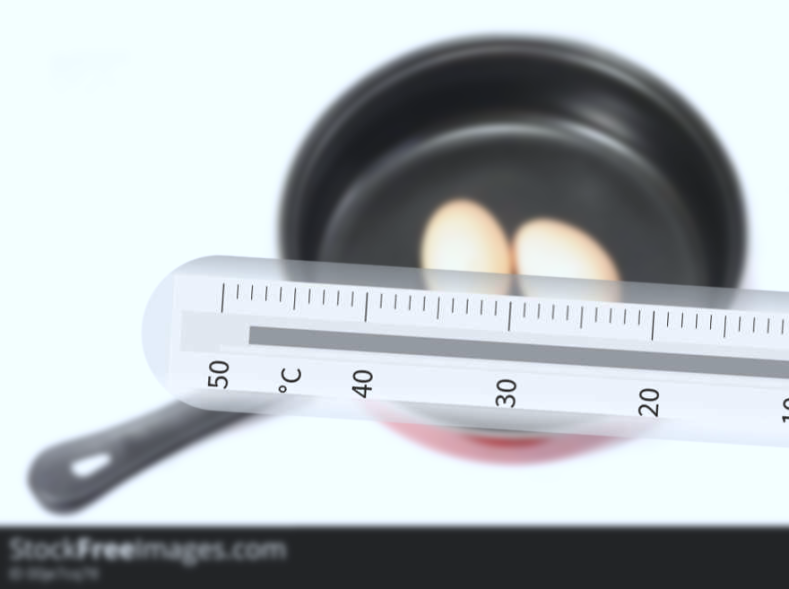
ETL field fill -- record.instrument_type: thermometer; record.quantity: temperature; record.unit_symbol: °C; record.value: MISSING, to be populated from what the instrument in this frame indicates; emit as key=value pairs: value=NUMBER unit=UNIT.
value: value=48 unit=°C
